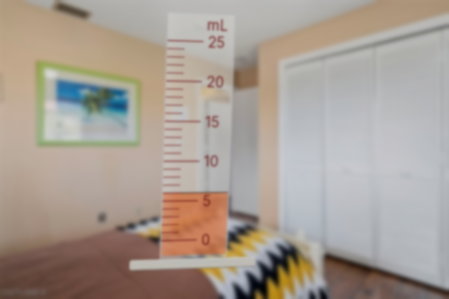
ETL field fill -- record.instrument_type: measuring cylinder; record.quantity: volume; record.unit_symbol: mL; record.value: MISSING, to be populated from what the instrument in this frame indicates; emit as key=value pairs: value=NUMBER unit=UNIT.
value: value=6 unit=mL
